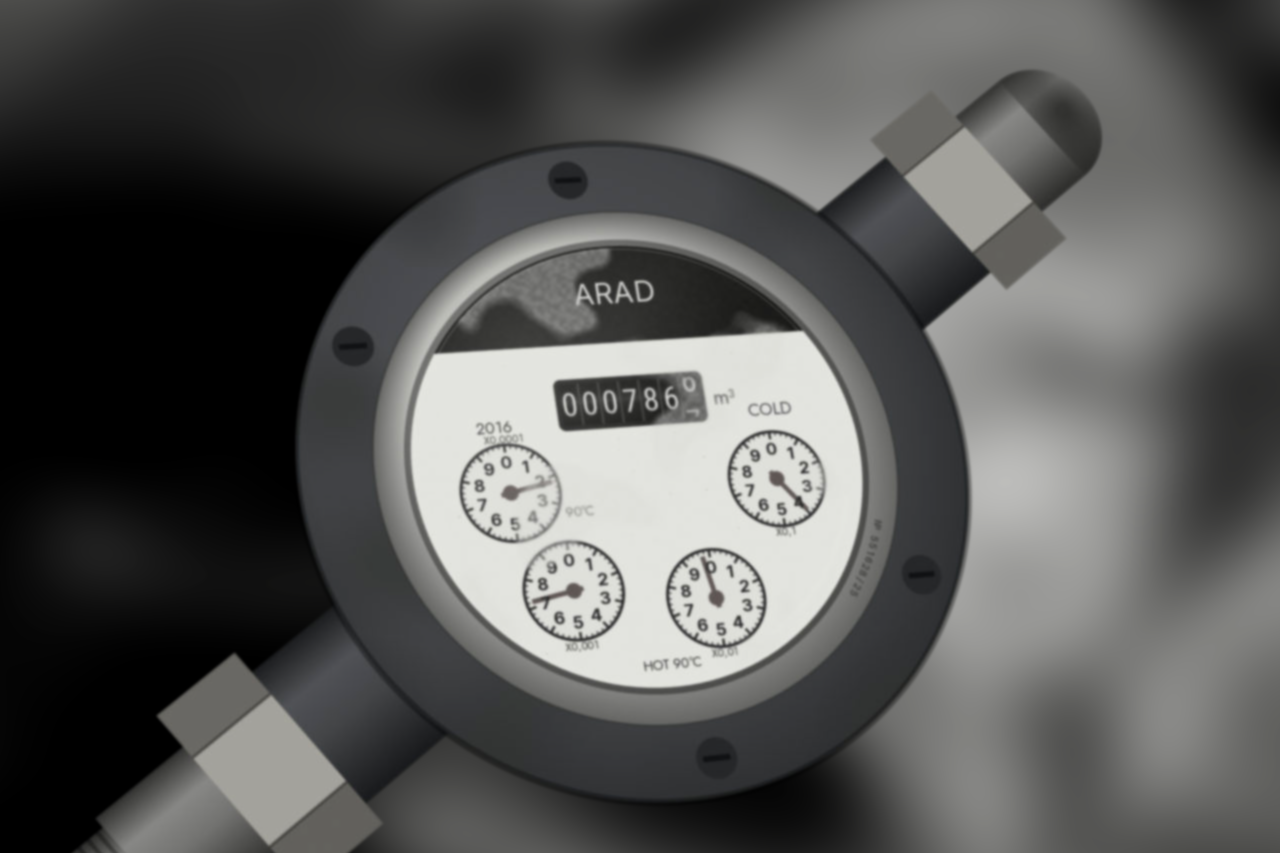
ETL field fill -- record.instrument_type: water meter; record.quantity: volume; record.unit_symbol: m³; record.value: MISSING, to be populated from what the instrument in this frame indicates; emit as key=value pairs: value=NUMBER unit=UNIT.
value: value=7866.3972 unit=m³
